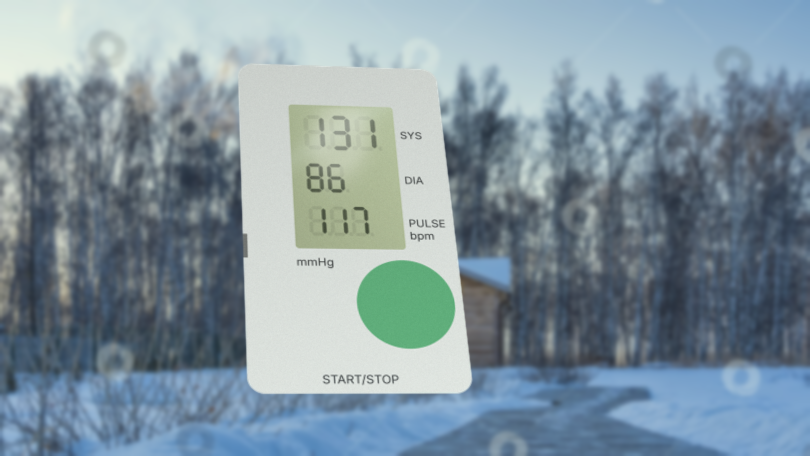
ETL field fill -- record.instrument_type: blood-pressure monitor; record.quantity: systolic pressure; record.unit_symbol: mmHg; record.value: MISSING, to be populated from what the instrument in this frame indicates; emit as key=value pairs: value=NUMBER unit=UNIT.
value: value=131 unit=mmHg
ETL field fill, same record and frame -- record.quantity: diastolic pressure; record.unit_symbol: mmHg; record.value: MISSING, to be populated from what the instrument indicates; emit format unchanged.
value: value=86 unit=mmHg
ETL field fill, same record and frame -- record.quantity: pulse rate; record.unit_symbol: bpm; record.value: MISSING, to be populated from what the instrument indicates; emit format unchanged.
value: value=117 unit=bpm
